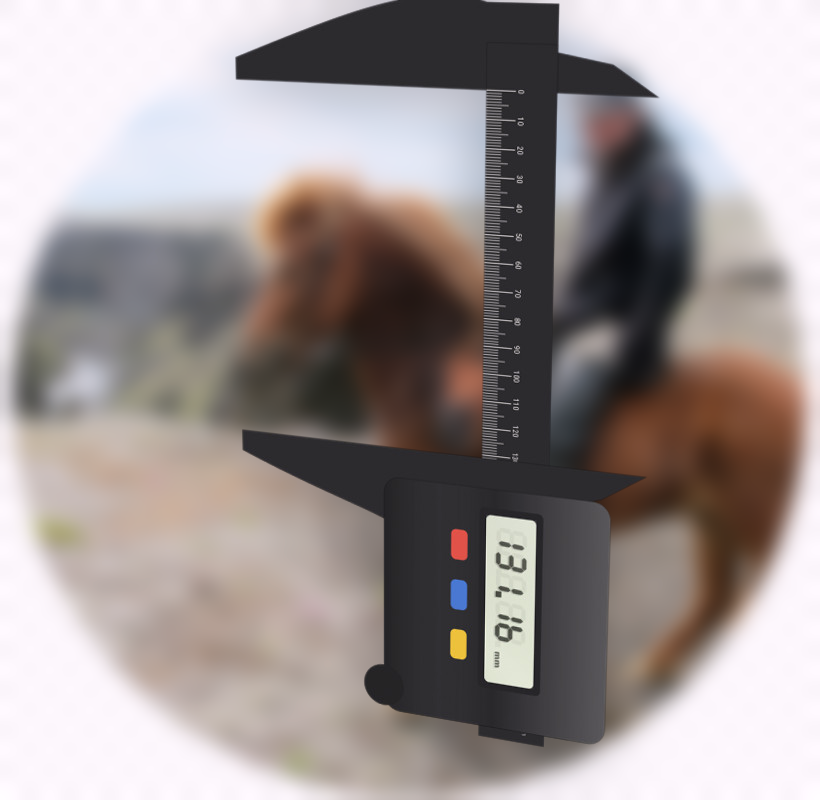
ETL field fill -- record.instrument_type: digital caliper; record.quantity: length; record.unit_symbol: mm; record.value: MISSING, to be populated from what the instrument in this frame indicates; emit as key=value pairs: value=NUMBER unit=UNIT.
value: value=131.16 unit=mm
